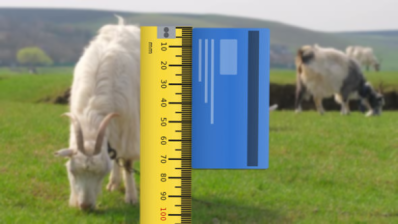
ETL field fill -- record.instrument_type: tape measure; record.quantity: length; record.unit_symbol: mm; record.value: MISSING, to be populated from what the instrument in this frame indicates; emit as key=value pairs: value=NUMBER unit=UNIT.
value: value=75 unit=mm
